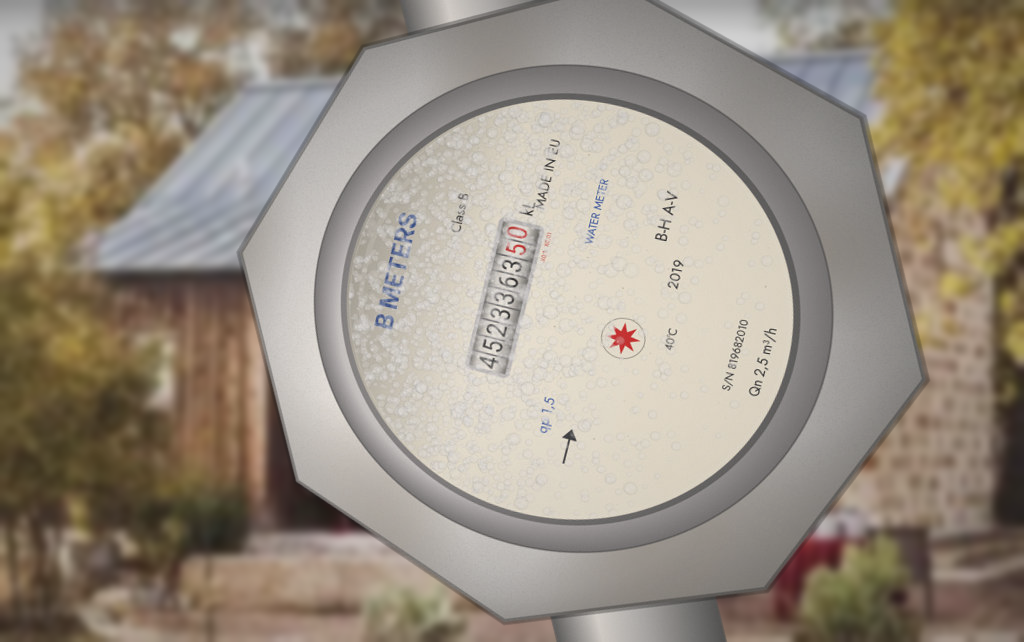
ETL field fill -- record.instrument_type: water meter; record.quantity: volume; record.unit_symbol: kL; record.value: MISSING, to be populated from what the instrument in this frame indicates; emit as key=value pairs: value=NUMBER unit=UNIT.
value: value=4523363.50 unit=kL
